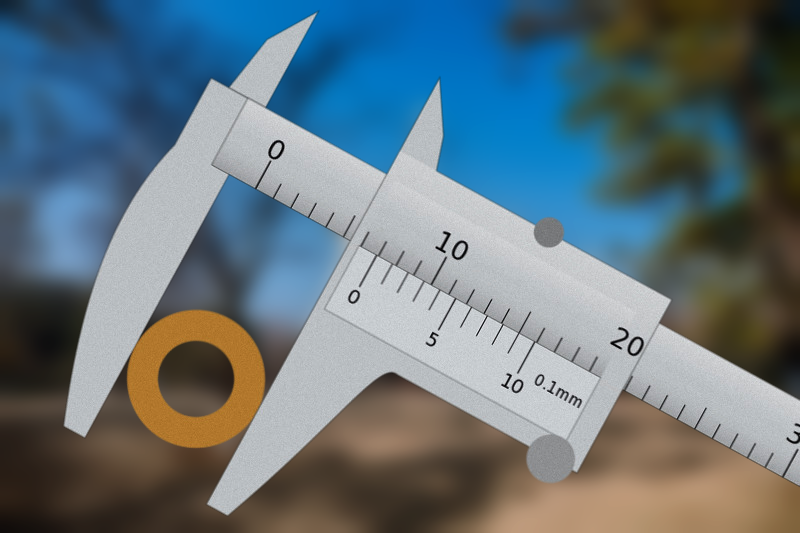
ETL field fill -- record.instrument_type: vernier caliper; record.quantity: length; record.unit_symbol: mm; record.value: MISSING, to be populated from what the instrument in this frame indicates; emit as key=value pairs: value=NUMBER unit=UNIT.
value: value=6.9 unit=mm
